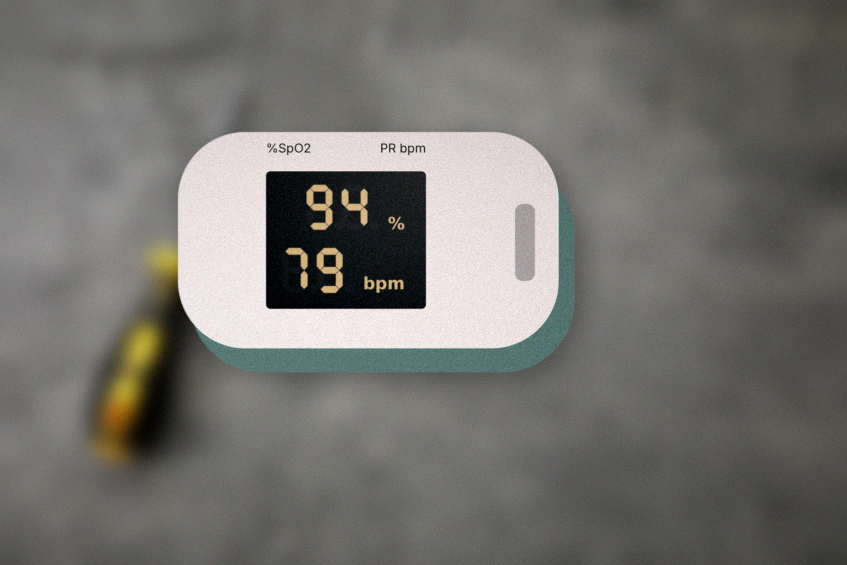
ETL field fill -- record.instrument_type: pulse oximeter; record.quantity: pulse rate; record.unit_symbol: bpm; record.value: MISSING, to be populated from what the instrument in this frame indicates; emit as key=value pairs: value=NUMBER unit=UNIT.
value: value=79 unit=bpm
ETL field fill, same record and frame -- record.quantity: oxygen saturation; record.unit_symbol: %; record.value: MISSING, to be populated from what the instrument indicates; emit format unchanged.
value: value=94 unit=%
